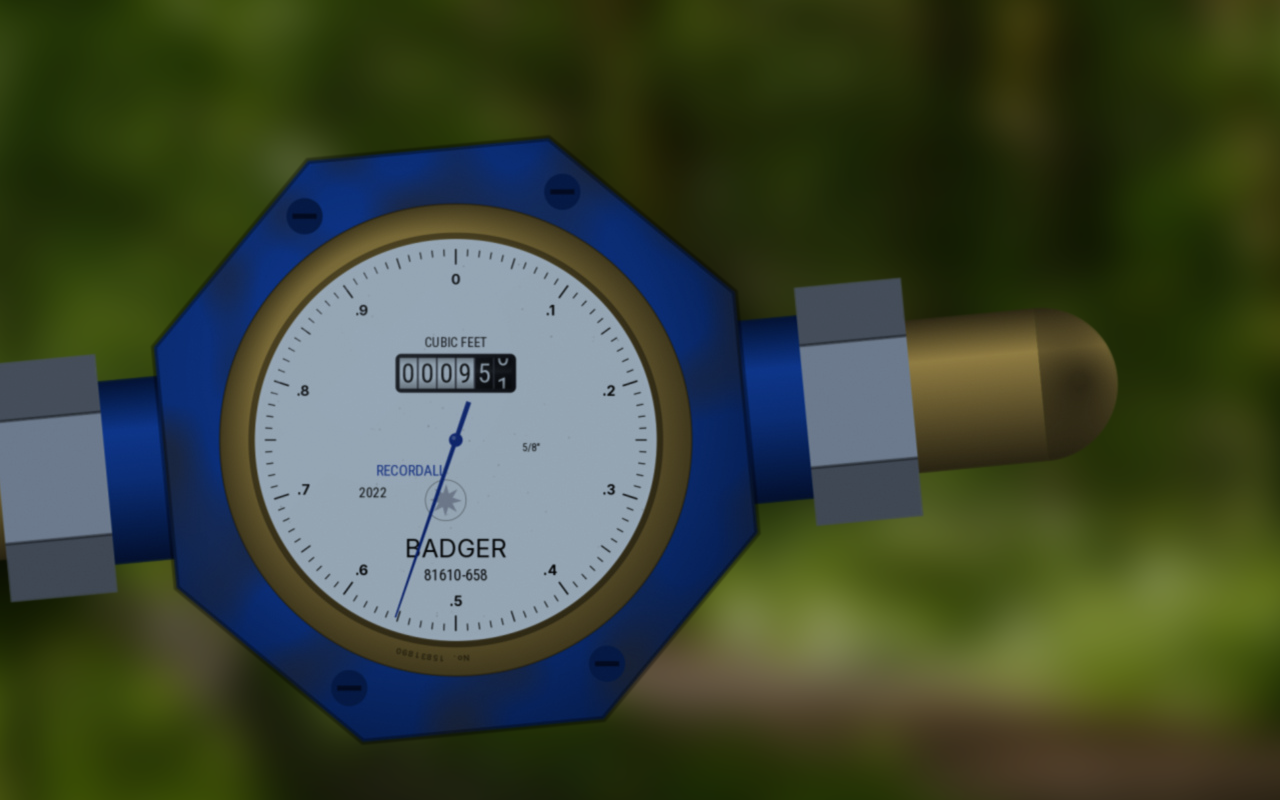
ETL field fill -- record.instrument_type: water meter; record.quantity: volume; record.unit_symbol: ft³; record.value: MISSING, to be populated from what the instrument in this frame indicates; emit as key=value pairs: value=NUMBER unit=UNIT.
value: value=950.55 unit=ft³
